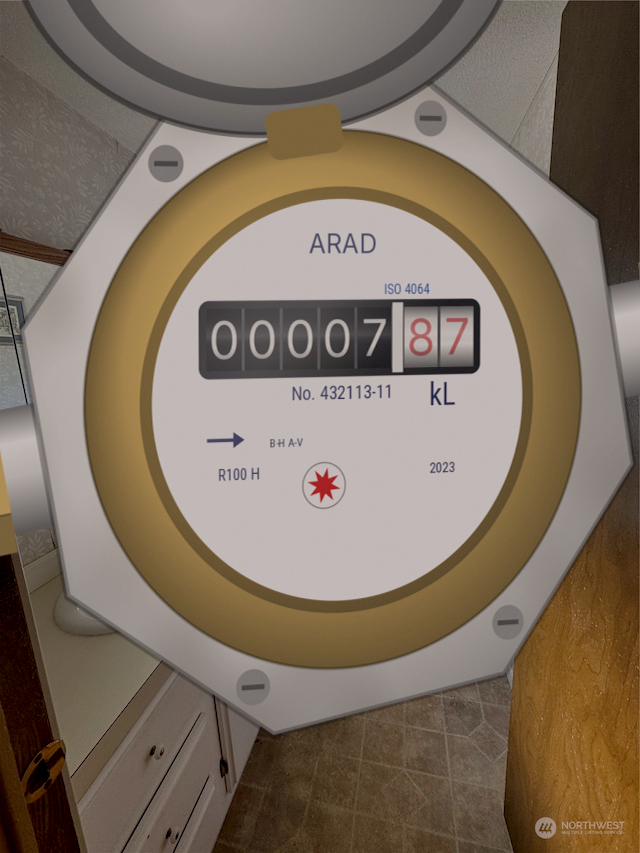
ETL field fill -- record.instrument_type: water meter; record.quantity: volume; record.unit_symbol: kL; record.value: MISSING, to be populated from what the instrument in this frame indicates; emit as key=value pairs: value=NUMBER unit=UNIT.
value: value=7.87 unit=kL
